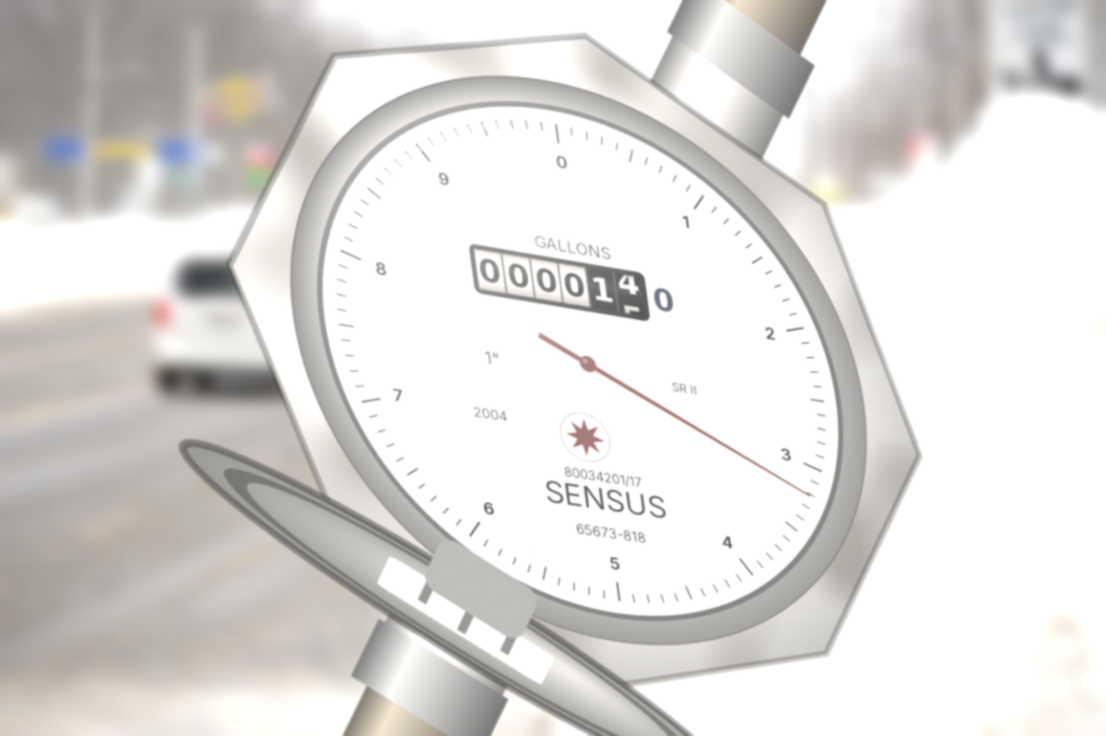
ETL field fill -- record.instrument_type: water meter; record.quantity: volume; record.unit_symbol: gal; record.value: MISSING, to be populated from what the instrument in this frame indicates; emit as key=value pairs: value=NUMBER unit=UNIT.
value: value=143.2 unit=gal
